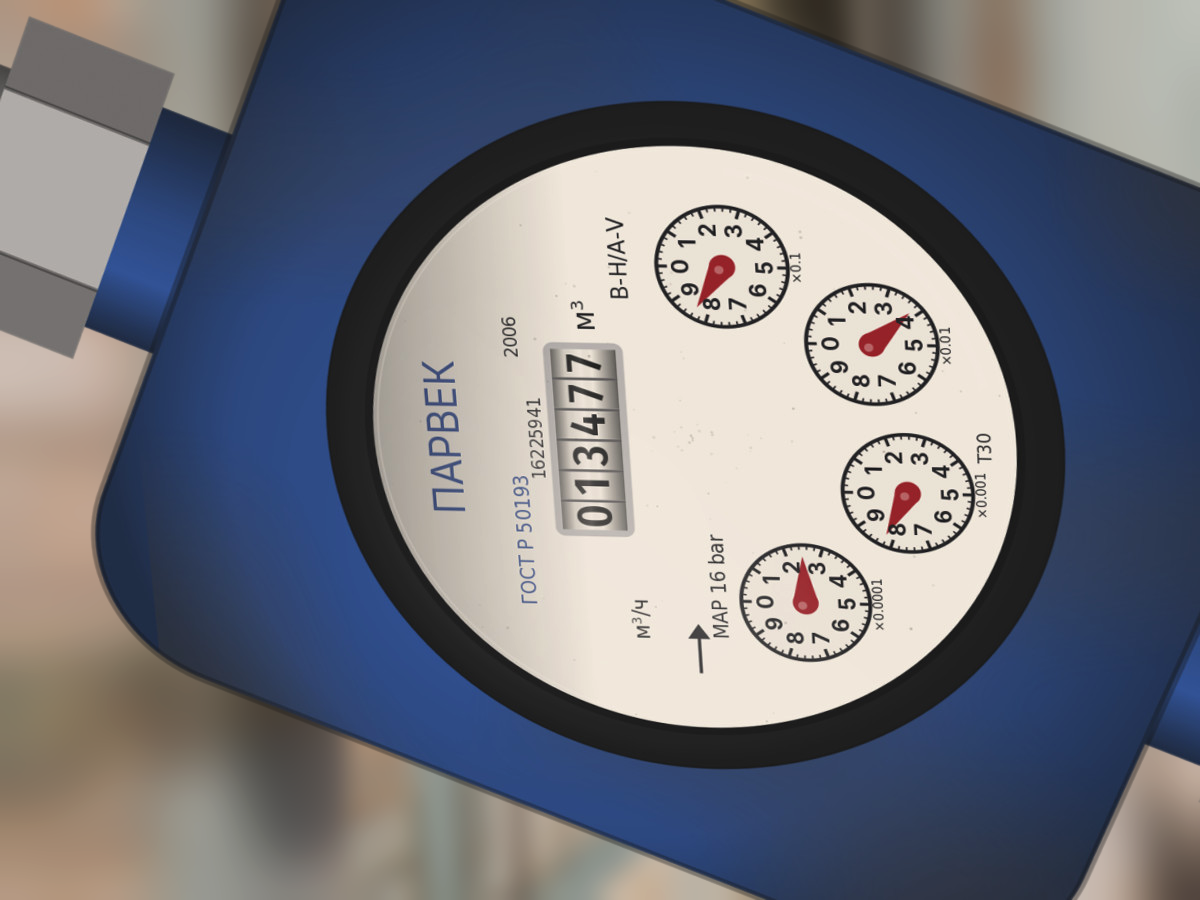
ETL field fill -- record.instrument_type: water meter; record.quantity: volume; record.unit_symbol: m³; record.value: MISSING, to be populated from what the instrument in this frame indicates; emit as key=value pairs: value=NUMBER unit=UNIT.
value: value=13477.8382 unit=m³
